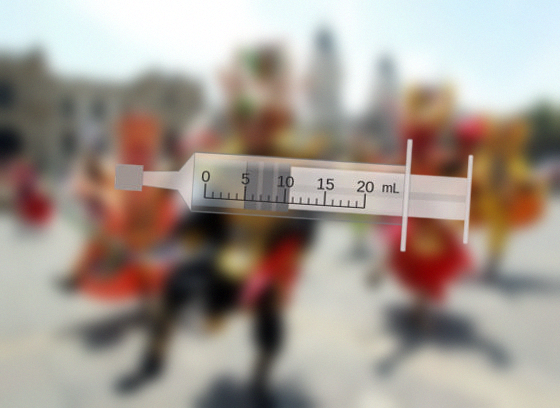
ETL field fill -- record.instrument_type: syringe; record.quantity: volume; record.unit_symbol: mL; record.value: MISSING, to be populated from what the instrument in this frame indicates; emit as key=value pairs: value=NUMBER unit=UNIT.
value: value=5 unit=mL
